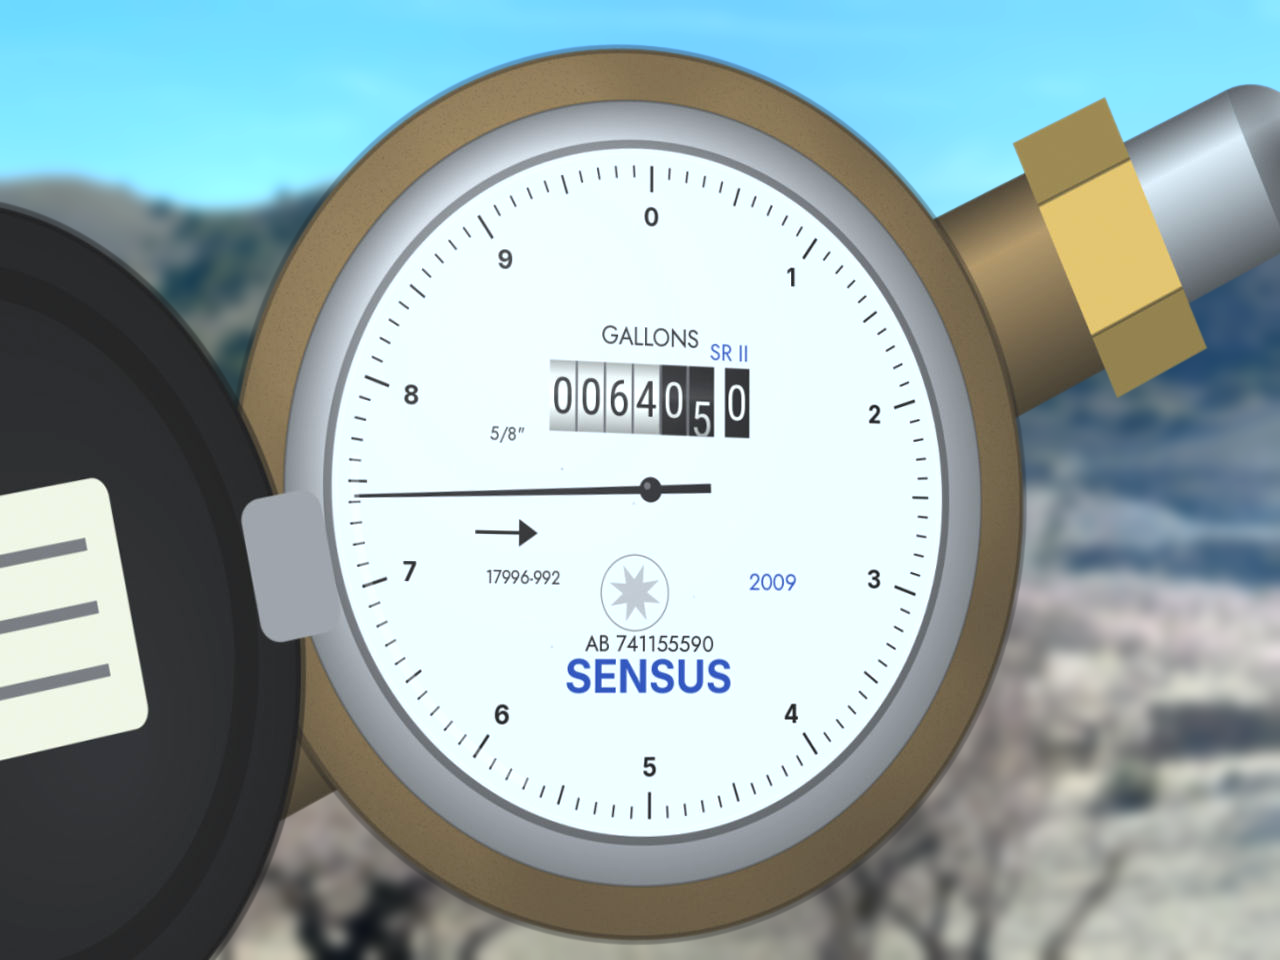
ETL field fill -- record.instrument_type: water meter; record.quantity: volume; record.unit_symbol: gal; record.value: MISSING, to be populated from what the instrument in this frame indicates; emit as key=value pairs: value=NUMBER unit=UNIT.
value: value=64047.4 unit=gal
